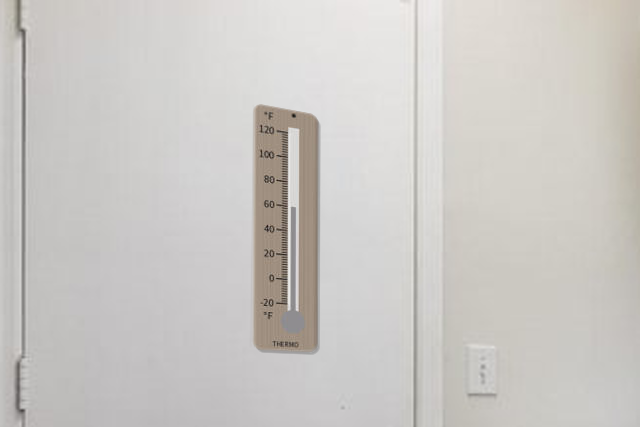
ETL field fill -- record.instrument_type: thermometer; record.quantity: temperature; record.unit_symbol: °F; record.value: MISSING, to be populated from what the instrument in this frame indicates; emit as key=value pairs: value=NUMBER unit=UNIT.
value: value=60 unit=°F
